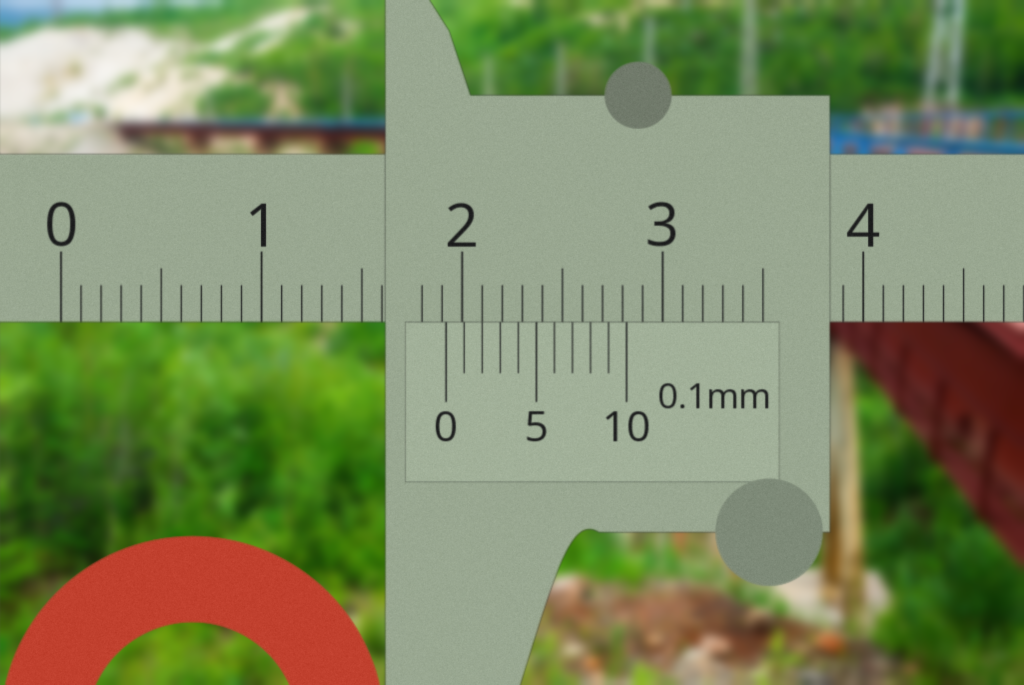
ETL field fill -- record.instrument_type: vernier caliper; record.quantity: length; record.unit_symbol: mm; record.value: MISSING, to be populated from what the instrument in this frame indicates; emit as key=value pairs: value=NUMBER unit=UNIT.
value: value=19.2 unit=mm
